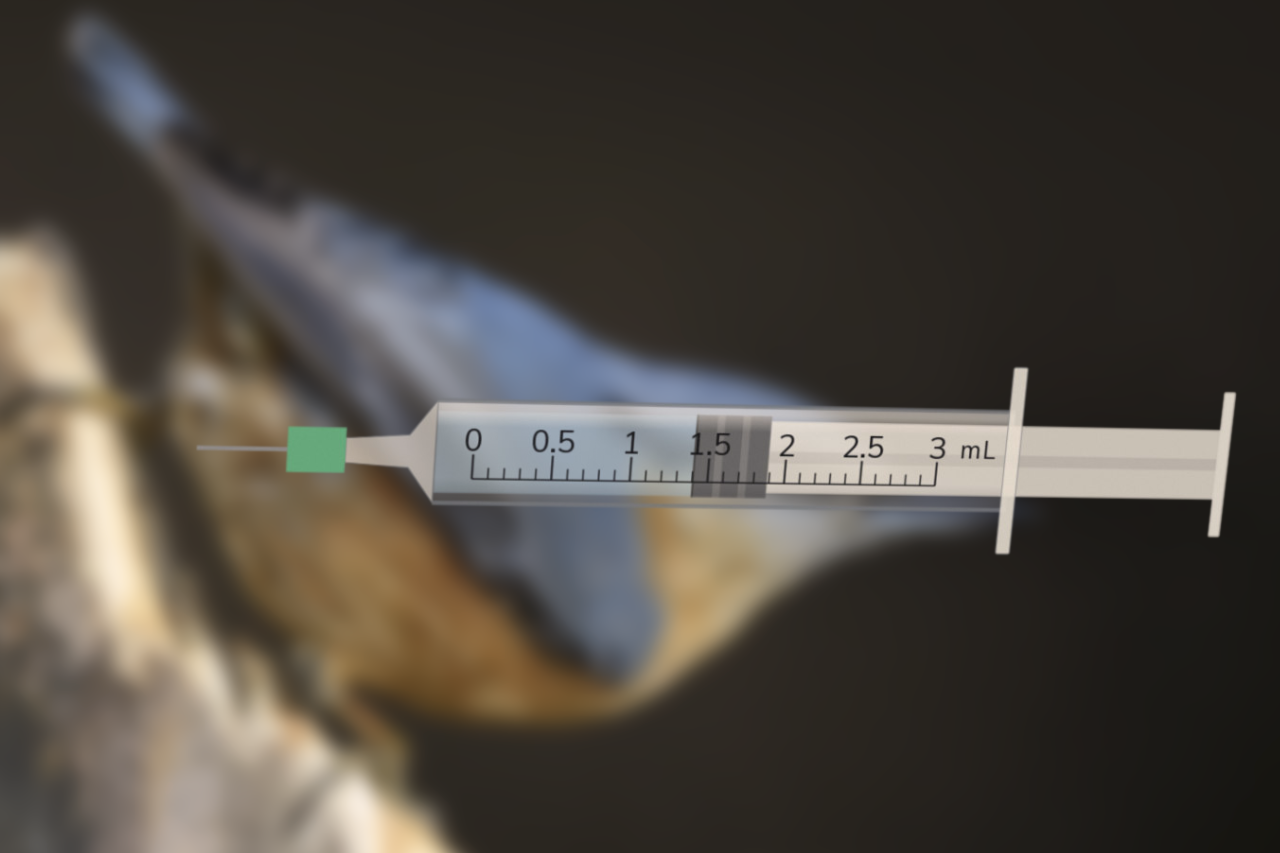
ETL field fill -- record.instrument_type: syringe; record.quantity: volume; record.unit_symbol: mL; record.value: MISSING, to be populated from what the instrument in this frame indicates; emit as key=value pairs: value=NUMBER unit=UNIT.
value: value=1.4 unit=mL
